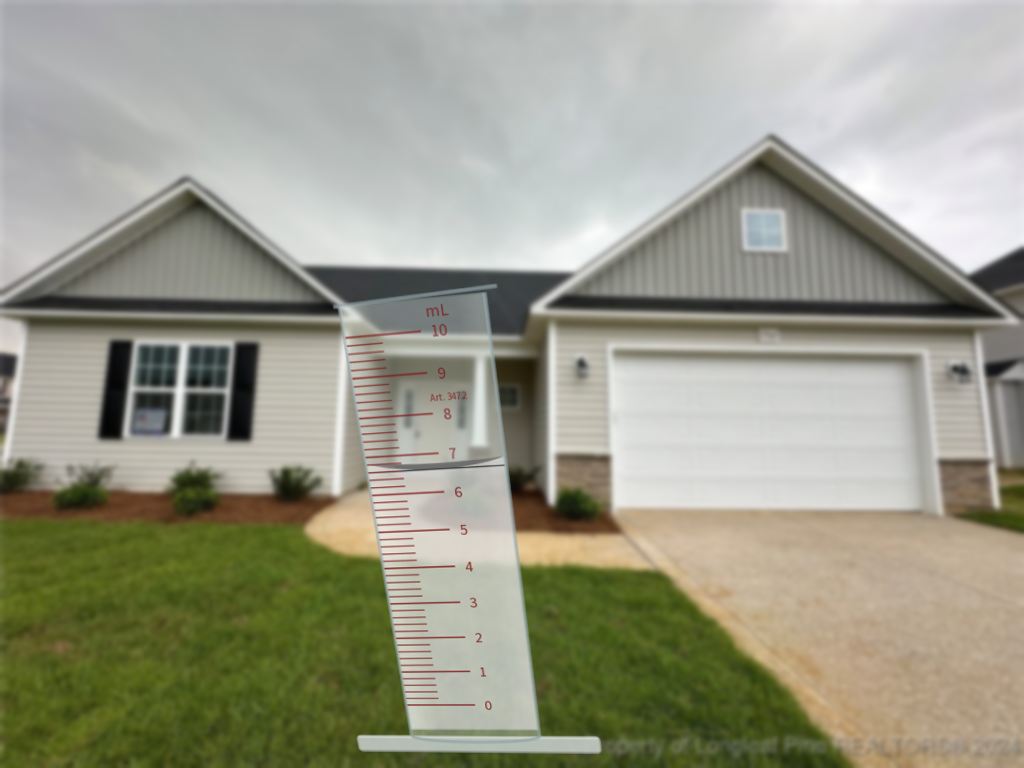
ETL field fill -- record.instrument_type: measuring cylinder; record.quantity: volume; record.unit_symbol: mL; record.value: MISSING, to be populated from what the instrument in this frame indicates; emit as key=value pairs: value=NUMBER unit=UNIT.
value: value=6.6 unit=mL
